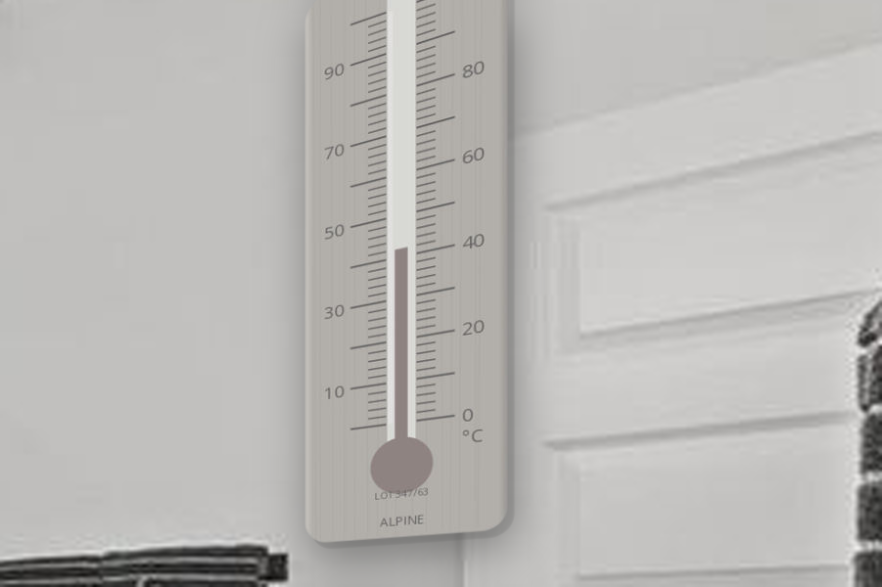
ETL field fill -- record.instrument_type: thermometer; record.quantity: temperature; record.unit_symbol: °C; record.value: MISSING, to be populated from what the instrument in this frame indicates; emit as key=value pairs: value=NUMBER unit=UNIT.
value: value=42 unit=°C
